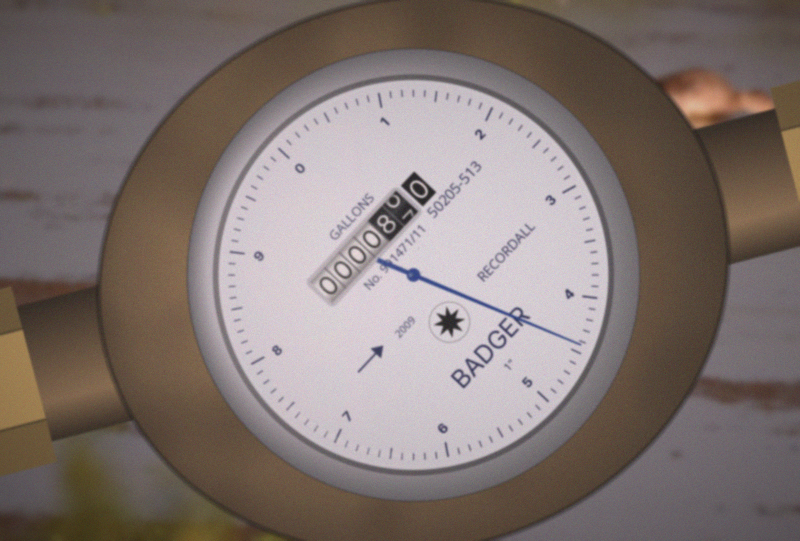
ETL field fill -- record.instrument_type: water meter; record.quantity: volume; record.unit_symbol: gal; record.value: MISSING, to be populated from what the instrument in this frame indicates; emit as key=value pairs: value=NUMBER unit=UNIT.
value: value=864.4 unit=gal
